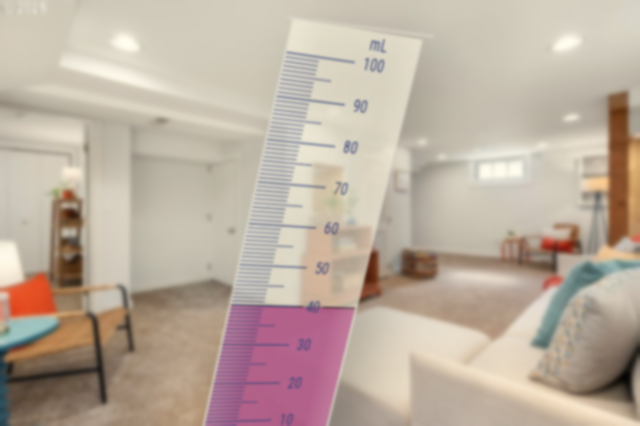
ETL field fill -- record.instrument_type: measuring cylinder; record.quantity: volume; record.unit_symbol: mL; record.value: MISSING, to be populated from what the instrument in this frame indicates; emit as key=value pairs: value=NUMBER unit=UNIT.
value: value=40 unit=mL
